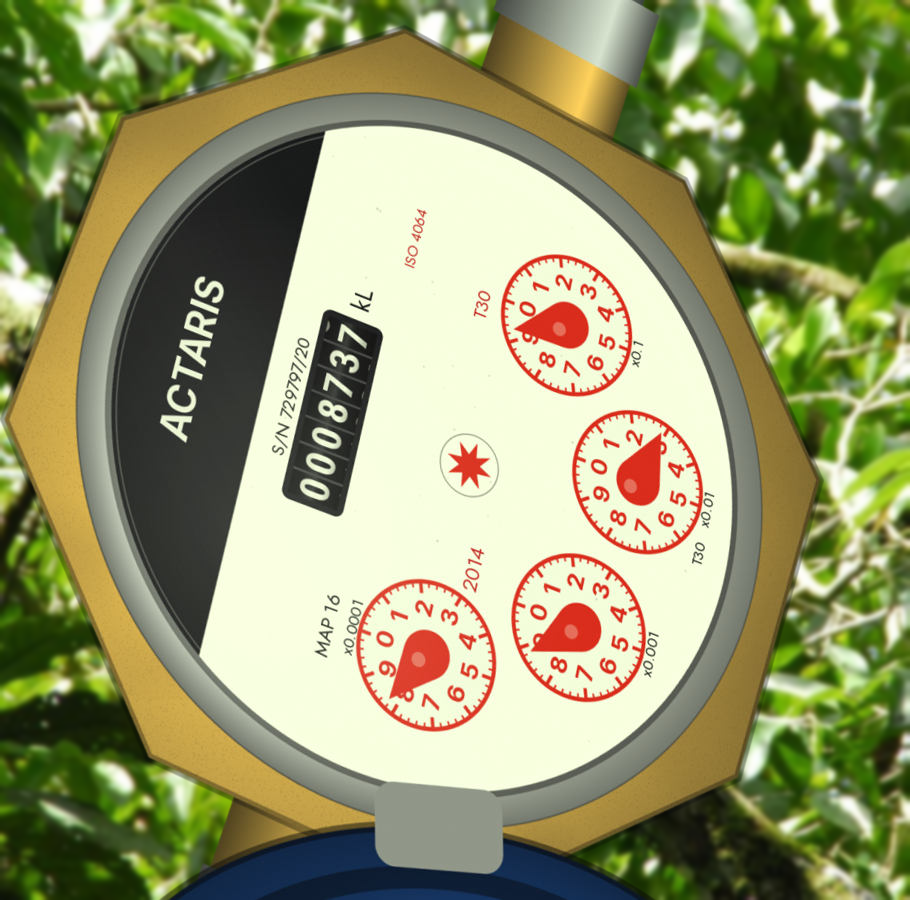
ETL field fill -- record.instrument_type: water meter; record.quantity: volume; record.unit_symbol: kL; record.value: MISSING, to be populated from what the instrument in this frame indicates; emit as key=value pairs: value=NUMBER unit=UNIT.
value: value=8736.9288 unit=kL
